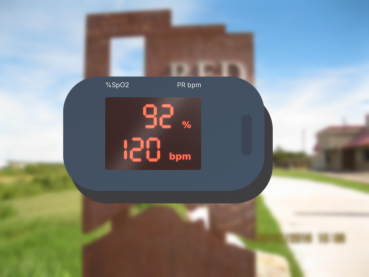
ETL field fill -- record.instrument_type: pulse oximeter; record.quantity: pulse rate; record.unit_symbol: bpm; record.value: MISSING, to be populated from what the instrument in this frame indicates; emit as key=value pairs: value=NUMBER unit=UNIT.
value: value=120 unit=bpm
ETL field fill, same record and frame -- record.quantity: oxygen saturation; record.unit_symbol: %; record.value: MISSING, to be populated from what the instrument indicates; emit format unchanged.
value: value=92 unit=%
